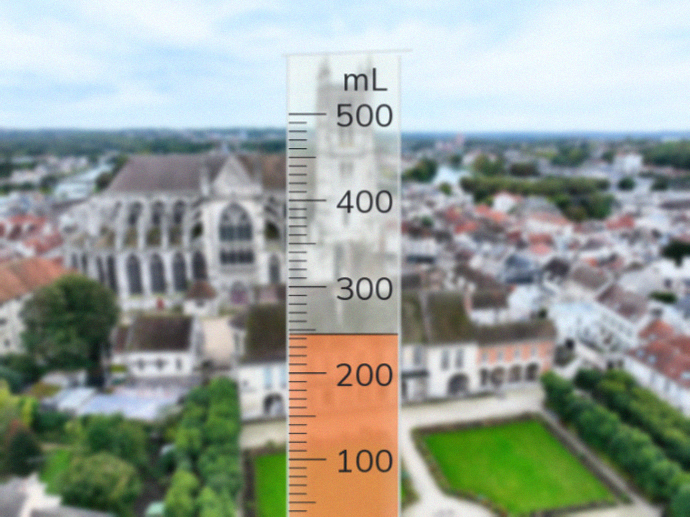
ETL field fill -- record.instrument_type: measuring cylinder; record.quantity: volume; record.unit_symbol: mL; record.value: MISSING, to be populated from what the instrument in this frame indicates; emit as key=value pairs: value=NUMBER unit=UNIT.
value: value=245 unit=mL
